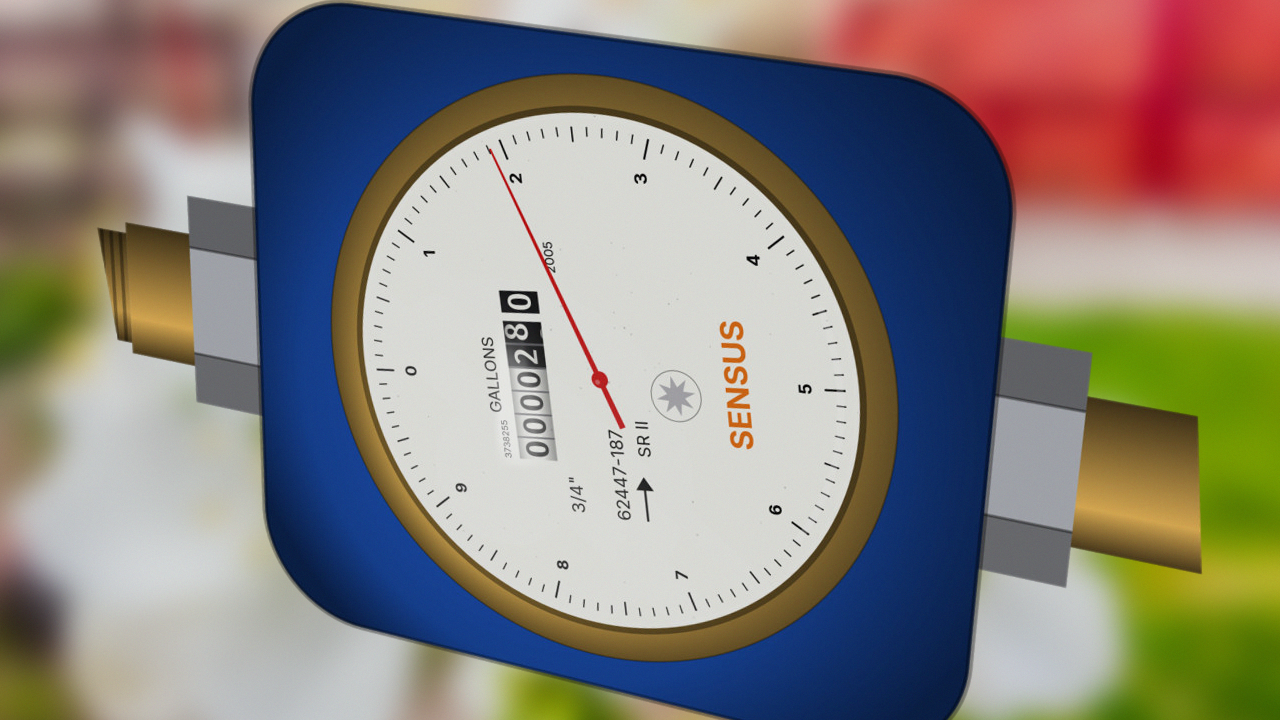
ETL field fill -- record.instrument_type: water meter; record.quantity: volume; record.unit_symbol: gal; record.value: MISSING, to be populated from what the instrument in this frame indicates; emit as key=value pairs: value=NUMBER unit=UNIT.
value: value=281.9 unit=gal
